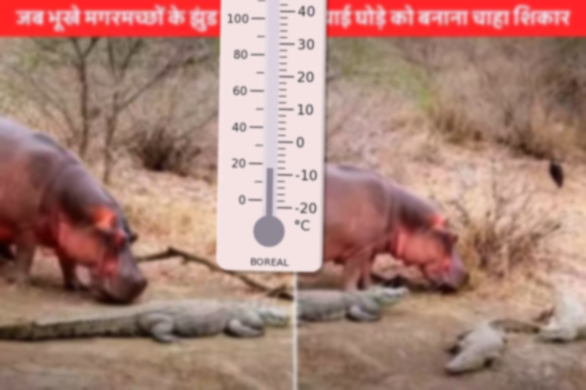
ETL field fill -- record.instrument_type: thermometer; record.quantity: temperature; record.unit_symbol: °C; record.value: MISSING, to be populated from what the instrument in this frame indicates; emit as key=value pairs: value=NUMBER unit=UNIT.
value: value=-8 unit=°C
